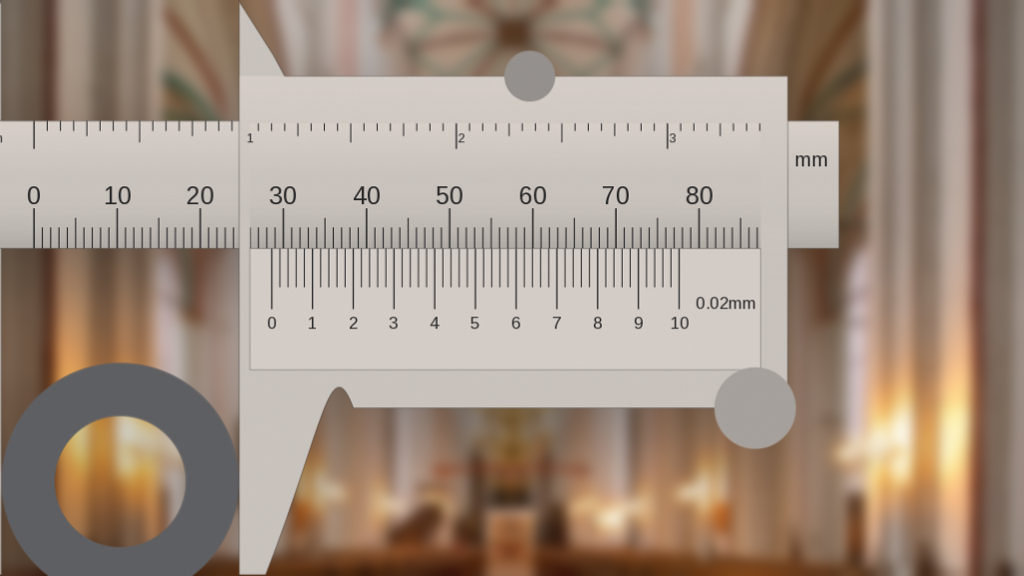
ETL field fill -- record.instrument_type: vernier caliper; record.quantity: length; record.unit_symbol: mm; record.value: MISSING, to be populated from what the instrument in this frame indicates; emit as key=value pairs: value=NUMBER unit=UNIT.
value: value=28.6 unit=mm
